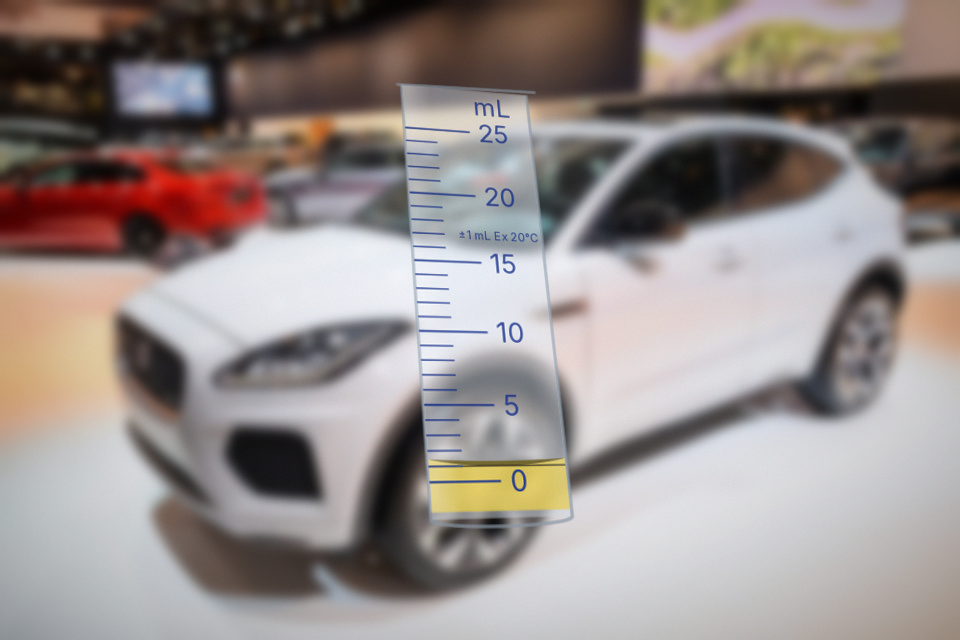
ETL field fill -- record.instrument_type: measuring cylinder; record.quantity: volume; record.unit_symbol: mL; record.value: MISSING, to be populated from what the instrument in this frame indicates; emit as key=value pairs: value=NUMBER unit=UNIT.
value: value=1 unit=mL
